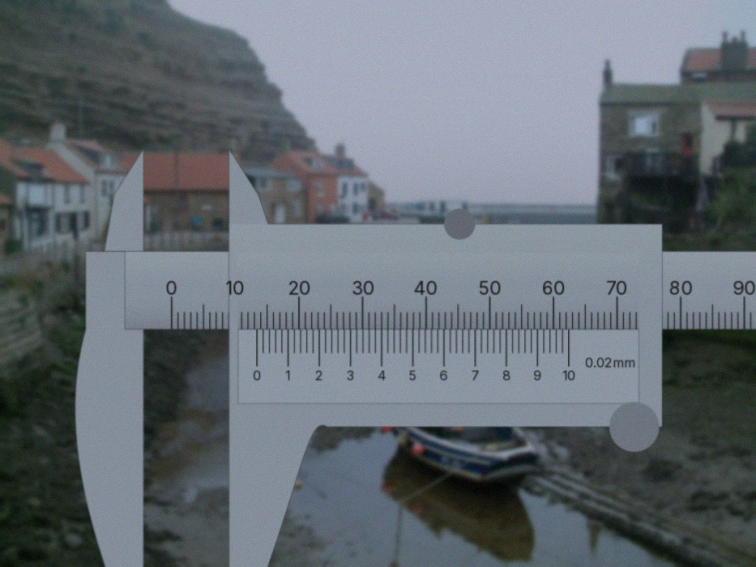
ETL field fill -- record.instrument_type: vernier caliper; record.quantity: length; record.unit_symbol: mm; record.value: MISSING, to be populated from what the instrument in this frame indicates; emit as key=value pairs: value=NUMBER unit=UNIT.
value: value=13.4 unit=mm
